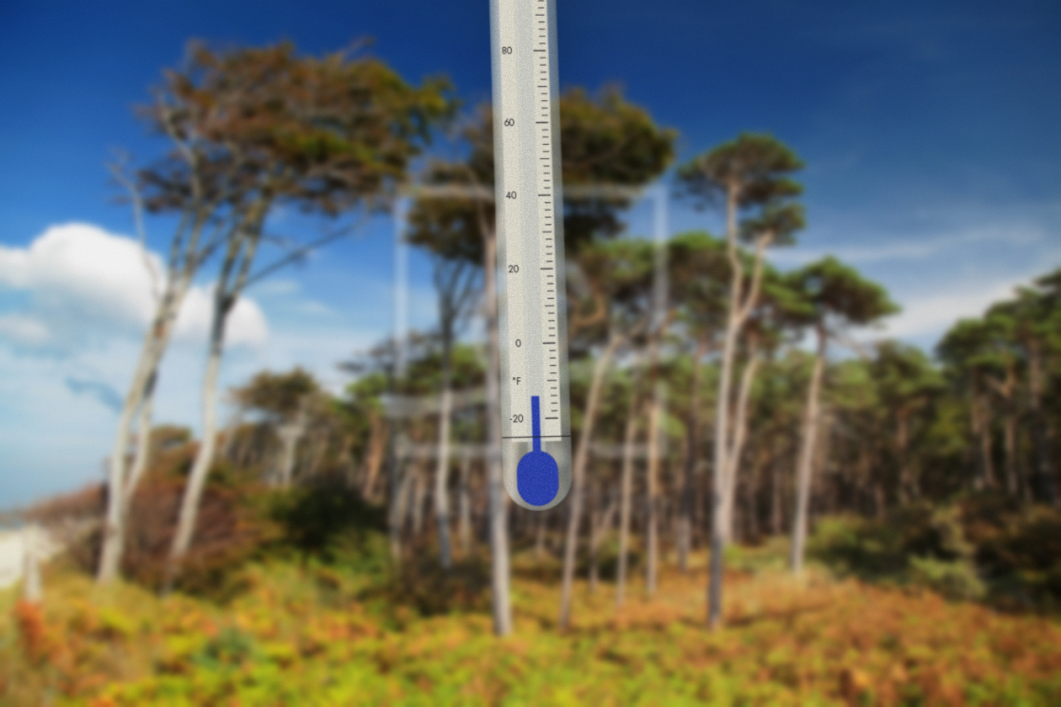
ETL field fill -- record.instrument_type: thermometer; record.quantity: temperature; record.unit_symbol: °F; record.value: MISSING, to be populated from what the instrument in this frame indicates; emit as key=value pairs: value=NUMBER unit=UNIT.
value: value=-14 unit=°F
